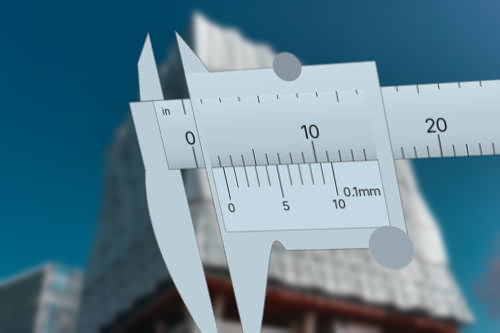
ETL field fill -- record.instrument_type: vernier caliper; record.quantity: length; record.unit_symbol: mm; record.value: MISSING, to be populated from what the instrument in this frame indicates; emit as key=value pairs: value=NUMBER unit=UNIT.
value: value=2.2 unit=mm
